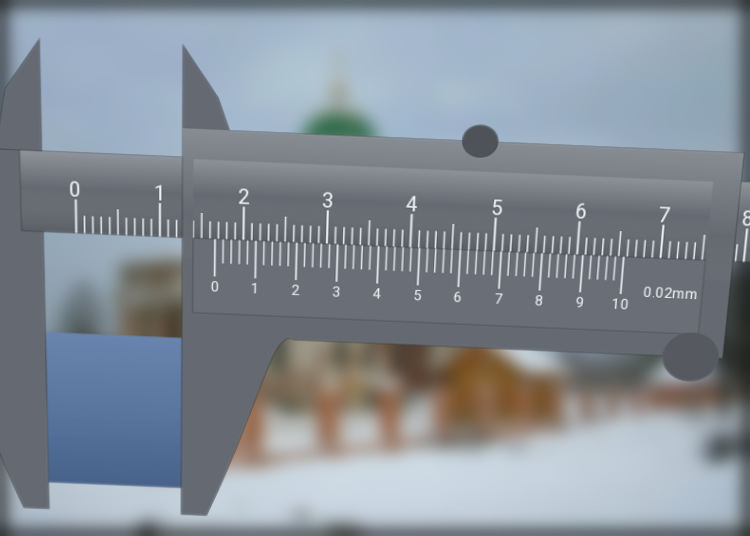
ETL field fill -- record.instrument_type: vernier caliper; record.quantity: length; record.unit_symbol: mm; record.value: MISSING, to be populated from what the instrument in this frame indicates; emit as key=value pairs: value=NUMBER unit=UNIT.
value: value=16.6 unit=mm
